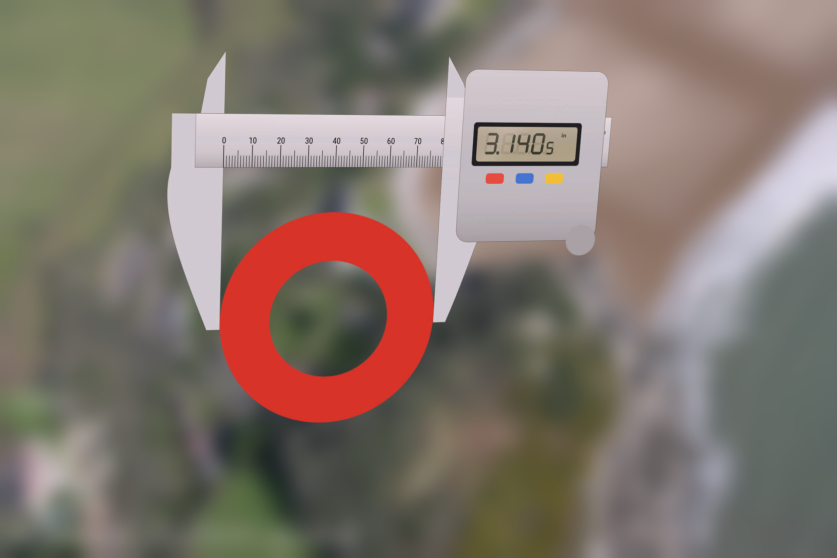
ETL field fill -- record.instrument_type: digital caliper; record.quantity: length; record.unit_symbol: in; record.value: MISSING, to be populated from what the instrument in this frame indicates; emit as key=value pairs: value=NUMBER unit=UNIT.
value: value=3.1405 unit=in
